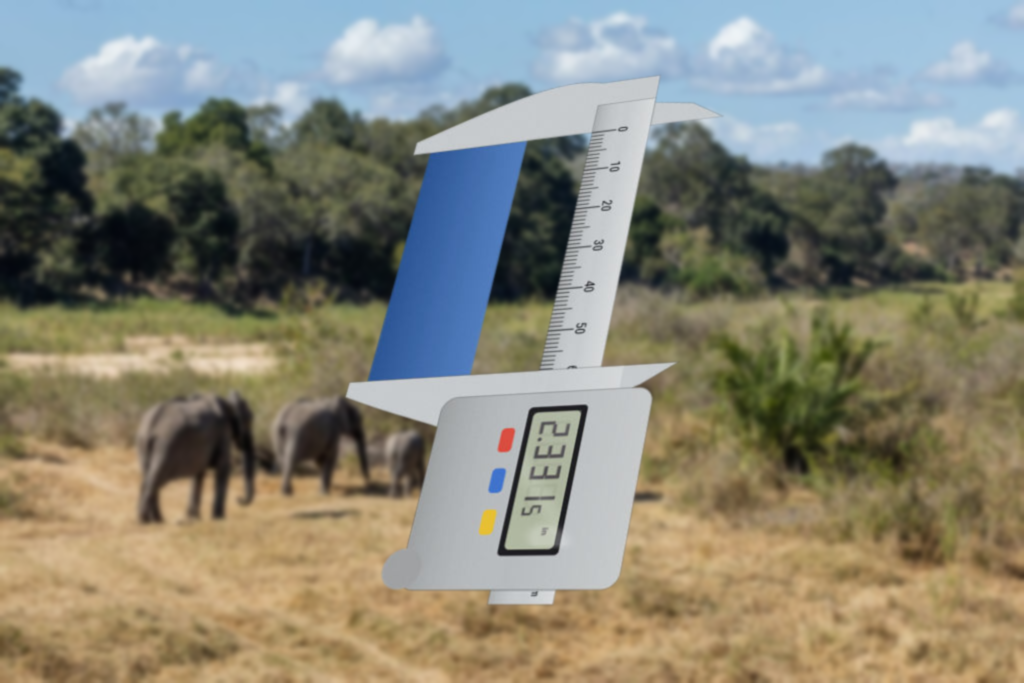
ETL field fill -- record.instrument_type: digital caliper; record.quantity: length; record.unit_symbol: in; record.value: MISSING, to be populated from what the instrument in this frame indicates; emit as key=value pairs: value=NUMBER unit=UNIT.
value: value=2.3315 unit=in
